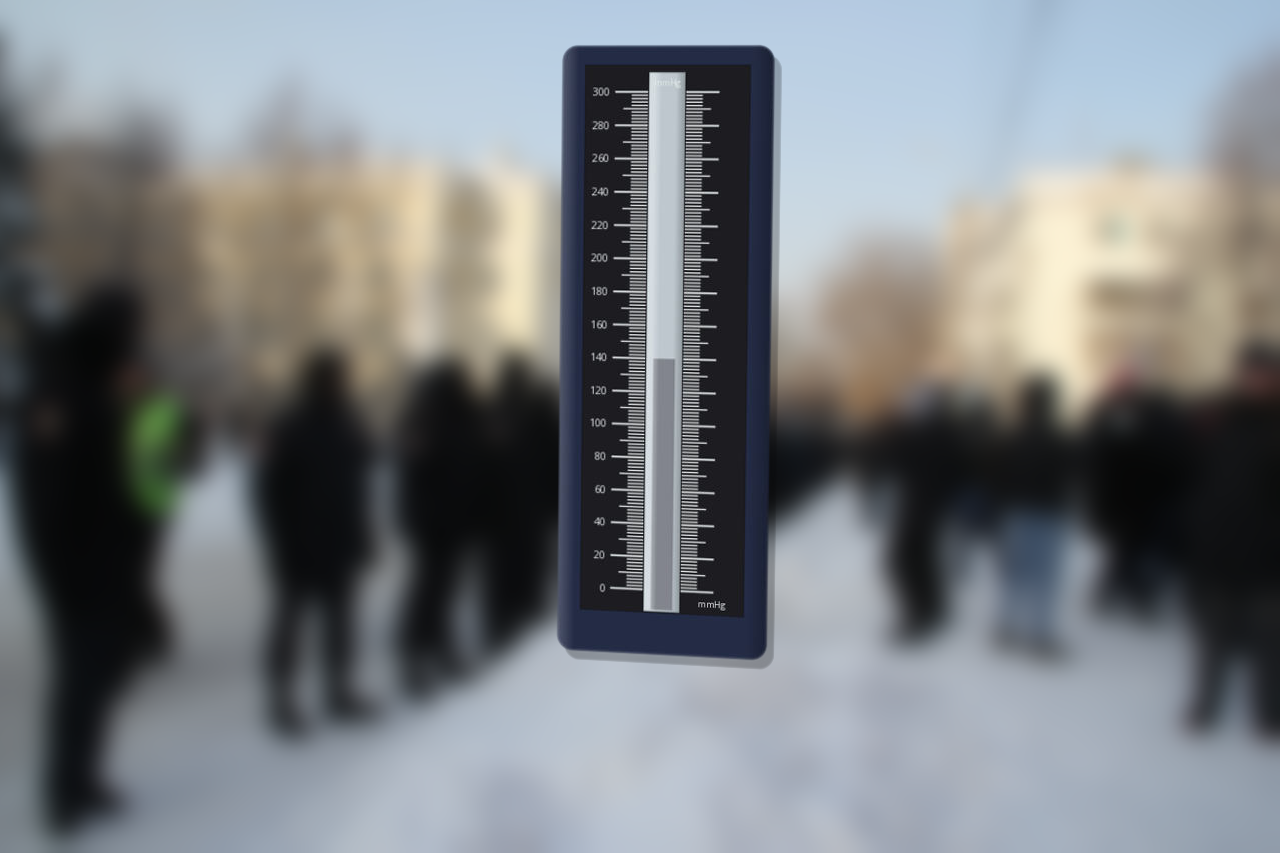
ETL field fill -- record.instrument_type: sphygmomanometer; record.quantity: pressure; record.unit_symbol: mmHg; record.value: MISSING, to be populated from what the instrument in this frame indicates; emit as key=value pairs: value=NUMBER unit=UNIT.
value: value=140 unit=mmHg
